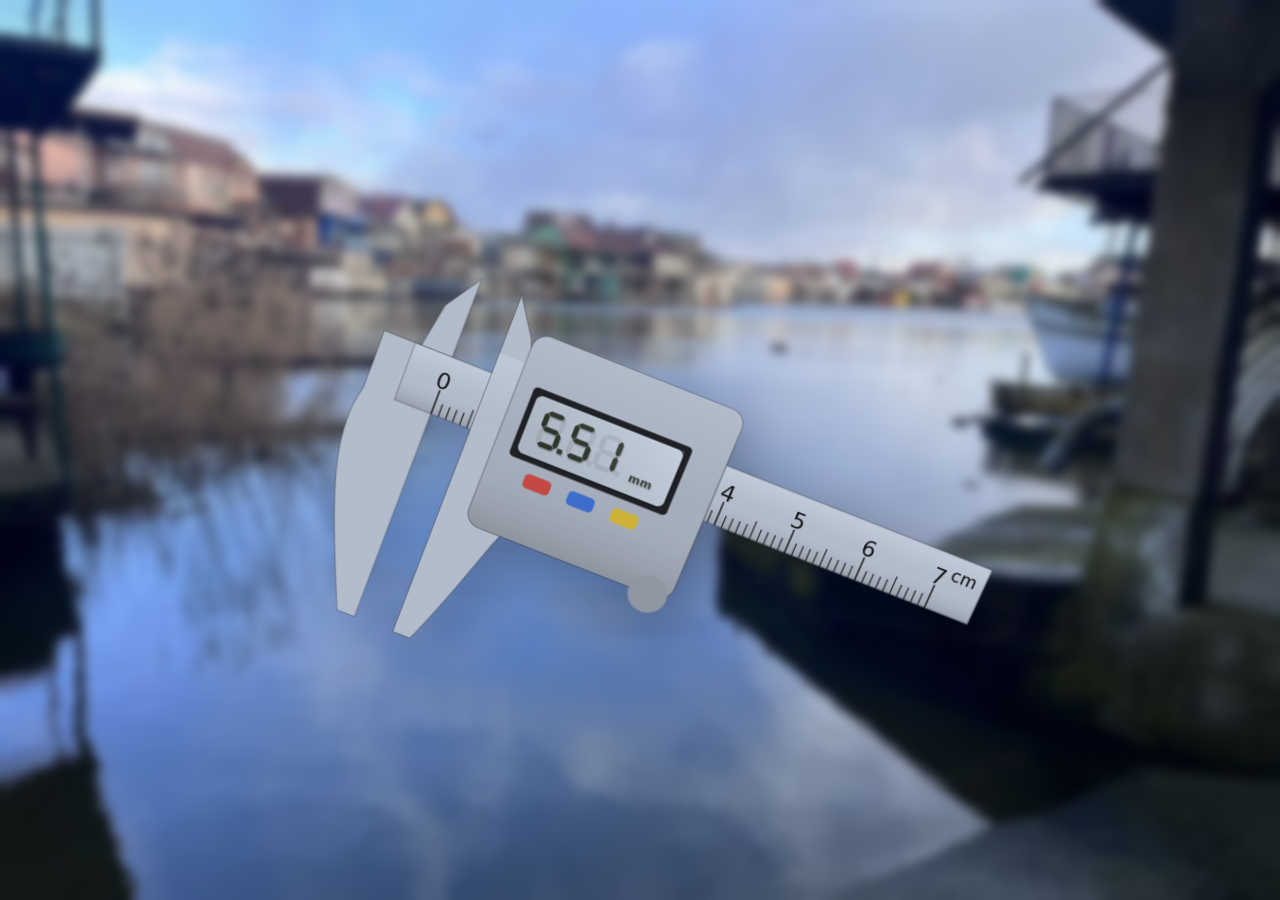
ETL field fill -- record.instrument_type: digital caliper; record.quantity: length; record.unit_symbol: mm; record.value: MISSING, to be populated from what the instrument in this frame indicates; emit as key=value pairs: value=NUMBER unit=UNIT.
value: value=5.51 unit=mm
